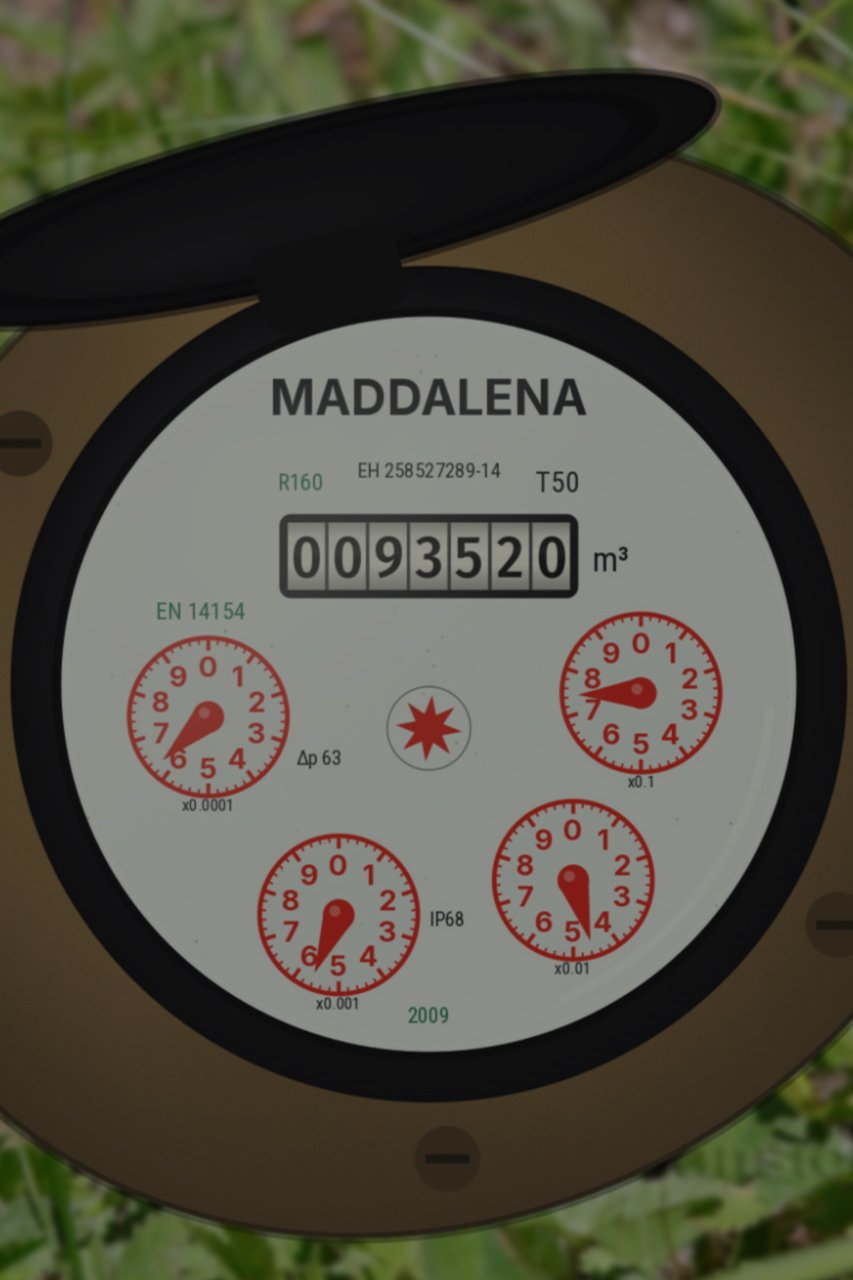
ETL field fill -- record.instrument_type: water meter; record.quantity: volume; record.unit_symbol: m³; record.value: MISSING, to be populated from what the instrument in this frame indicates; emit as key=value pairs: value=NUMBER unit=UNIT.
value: value=93520.7456 unit=m³
